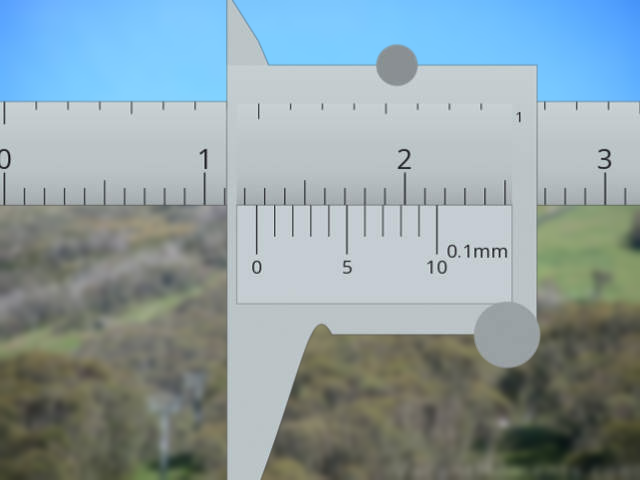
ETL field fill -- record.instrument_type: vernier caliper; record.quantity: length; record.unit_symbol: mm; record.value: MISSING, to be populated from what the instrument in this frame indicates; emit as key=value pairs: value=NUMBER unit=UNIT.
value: value=12.6 unit=mm
